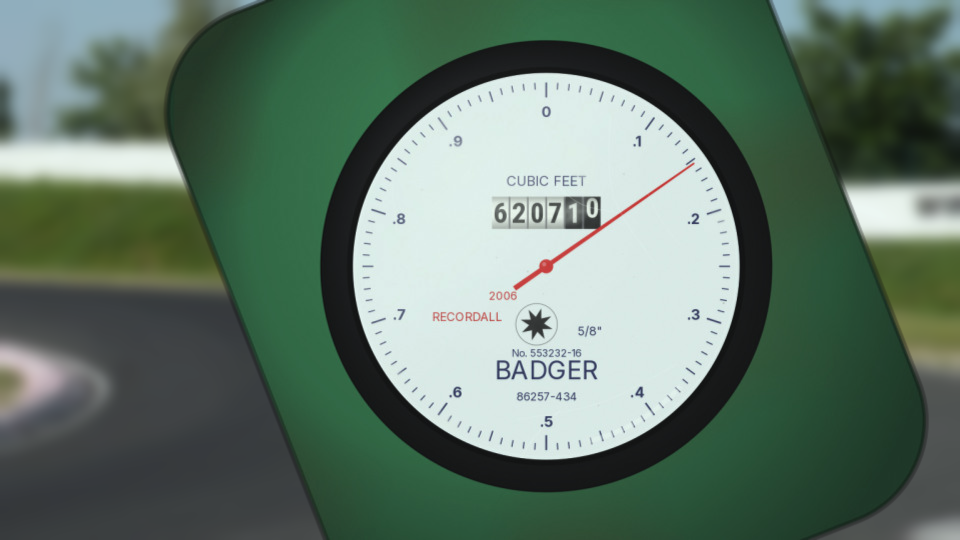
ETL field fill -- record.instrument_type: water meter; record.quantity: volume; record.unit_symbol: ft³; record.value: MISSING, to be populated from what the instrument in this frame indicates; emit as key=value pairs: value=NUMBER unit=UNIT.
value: value=620710.15 unit=ft³
